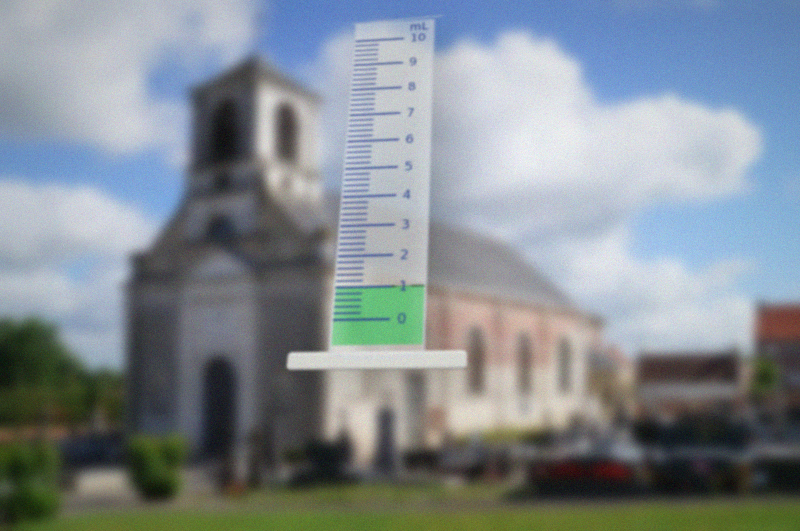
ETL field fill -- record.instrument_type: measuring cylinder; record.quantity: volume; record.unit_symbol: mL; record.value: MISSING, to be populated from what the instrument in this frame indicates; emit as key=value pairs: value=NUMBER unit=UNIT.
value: value=1 unit=mL
